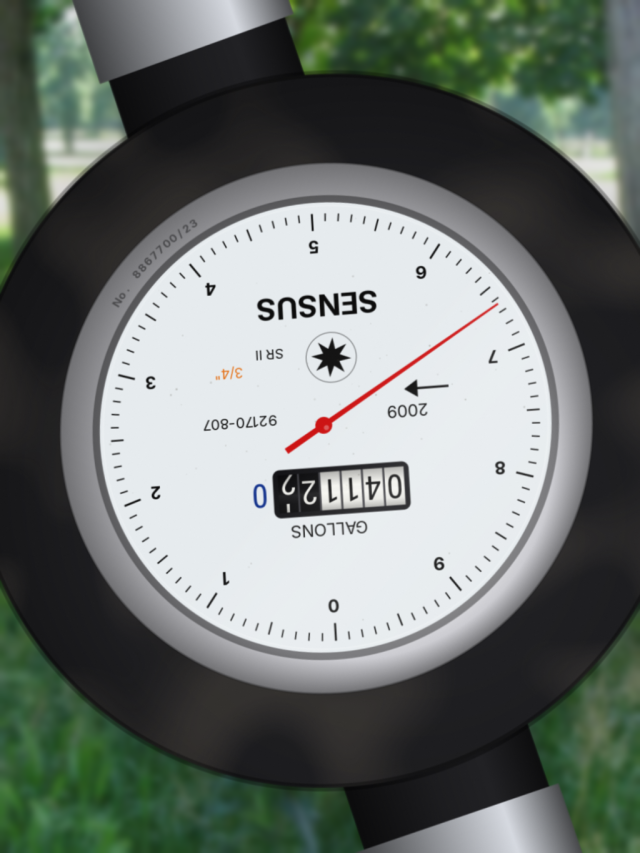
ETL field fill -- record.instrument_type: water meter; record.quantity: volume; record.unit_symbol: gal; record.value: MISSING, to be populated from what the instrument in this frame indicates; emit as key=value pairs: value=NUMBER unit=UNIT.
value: value=411216.6 unit=gal
